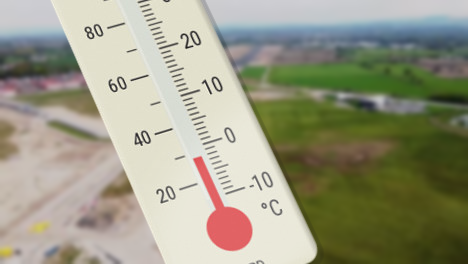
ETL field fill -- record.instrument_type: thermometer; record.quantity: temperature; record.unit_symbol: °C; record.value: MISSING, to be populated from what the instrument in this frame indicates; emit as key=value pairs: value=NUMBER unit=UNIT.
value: value=-2 unit=°C
